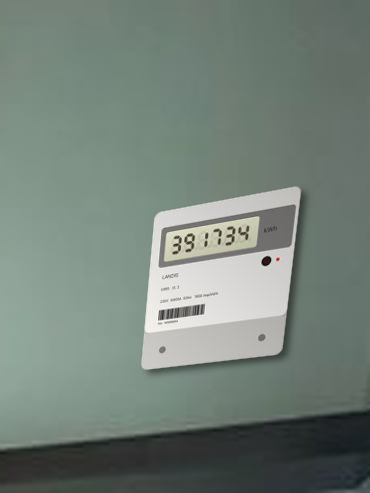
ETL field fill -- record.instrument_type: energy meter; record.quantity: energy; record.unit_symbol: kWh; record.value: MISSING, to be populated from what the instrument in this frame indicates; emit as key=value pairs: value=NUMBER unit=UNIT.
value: value=391734 unit=kWh
